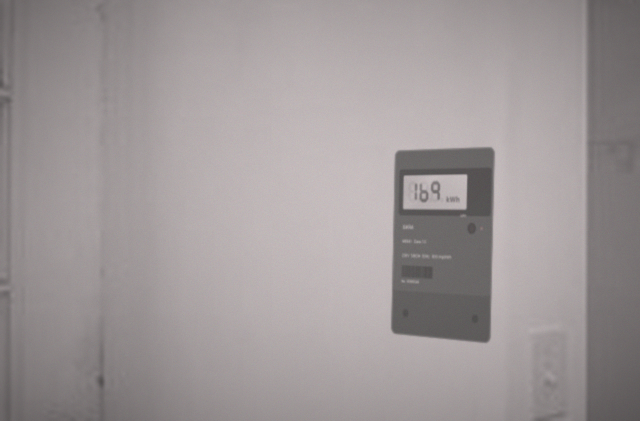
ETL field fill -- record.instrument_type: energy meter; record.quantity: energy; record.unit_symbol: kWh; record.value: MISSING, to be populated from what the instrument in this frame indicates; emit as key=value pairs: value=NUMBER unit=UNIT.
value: value=169 unit=kWh
